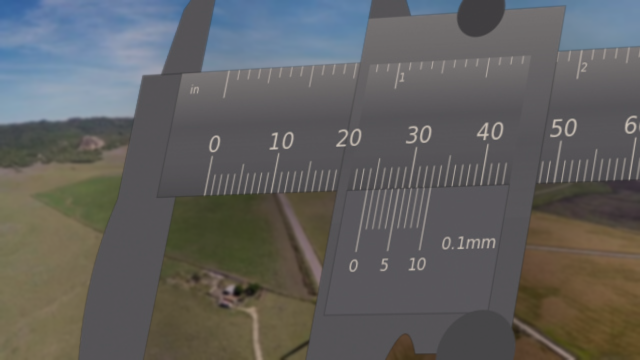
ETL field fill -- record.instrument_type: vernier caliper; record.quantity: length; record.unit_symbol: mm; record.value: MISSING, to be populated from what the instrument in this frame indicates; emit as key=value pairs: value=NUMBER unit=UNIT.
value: value=24.0 unit=mm
